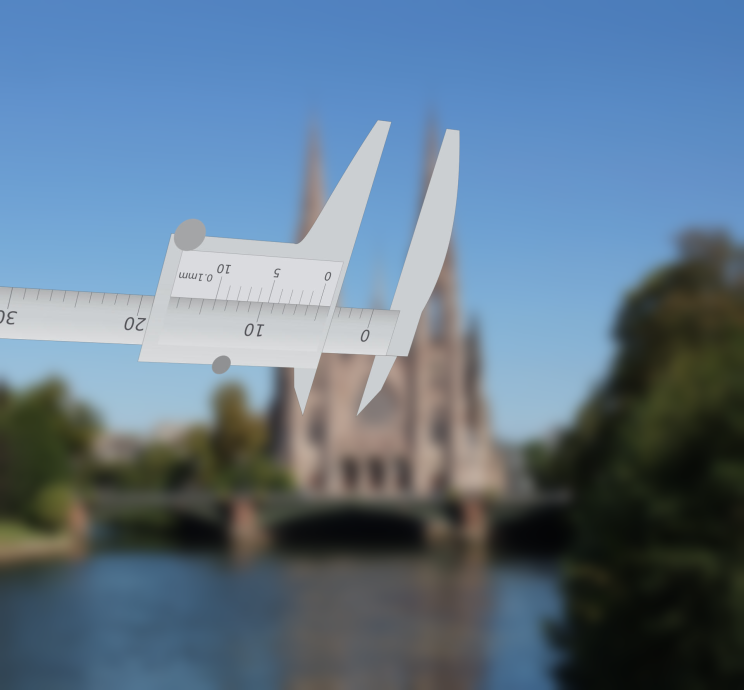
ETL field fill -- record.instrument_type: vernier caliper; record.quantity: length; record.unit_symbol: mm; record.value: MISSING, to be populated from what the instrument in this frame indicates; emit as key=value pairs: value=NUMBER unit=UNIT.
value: value=5.0 unit=mm
